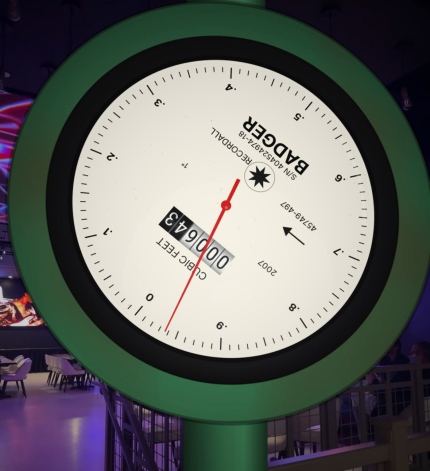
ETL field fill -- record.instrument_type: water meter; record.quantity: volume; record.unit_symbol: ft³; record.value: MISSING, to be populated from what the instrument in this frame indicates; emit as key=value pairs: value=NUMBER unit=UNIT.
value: value=642.96 unit=ft³
